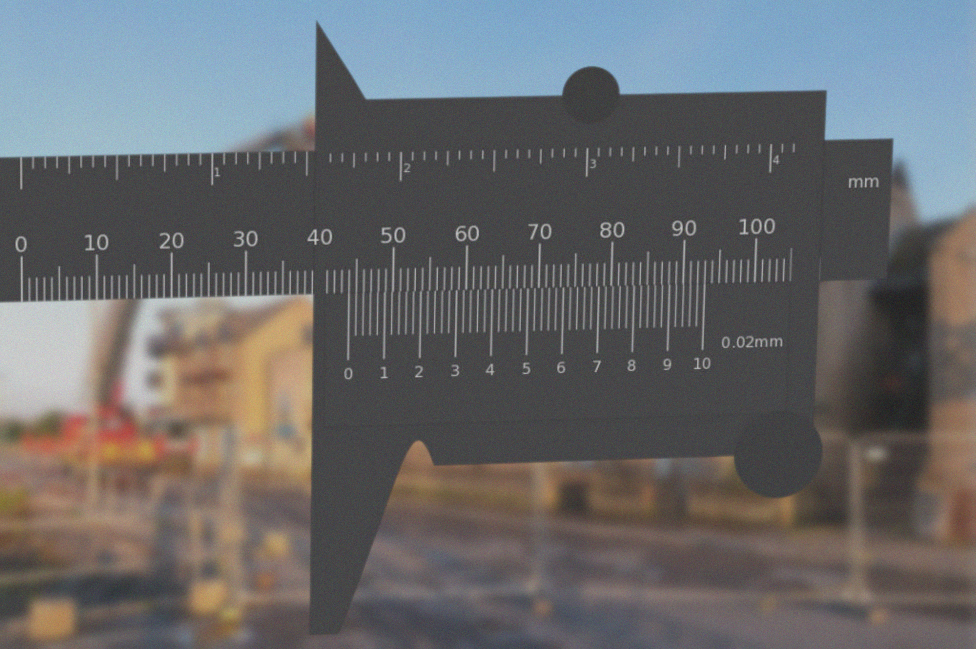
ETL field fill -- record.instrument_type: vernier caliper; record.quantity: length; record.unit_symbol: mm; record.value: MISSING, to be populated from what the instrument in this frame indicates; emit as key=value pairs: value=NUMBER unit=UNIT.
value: value=44.0 unit=mm
